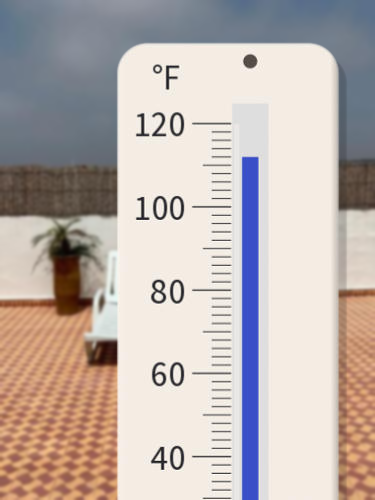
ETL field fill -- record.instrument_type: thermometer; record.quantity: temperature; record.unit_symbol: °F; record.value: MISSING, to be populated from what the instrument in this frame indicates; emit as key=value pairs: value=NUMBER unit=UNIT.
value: value=112 unit=°F
